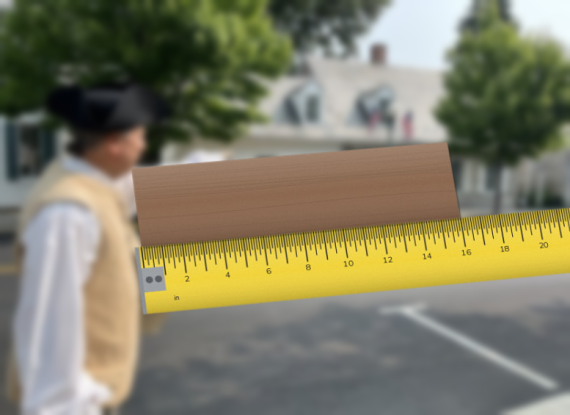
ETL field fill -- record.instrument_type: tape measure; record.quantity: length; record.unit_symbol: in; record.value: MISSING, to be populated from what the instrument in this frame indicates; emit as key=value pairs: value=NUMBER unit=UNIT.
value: value=16 unit=in
